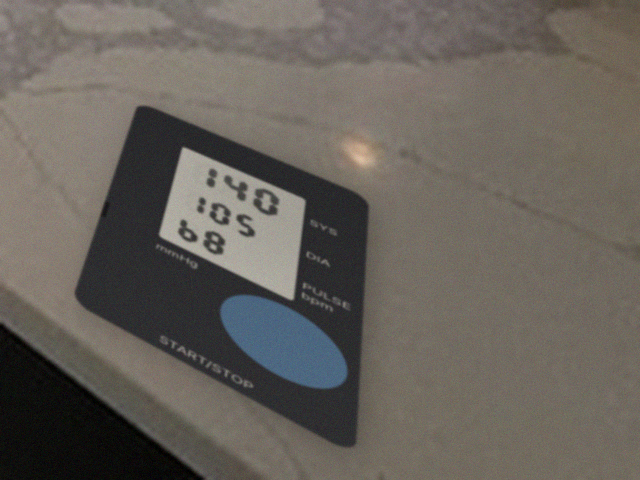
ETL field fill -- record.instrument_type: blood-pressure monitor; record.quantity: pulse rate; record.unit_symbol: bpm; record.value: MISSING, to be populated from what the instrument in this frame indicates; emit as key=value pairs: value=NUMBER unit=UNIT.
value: value=68 unit=bpm
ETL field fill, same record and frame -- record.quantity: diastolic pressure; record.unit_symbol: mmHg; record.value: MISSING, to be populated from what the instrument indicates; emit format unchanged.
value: value=105 unit=mmHg
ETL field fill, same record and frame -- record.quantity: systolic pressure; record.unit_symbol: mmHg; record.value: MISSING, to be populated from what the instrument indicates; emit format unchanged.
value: value=140 unit=mmHg
